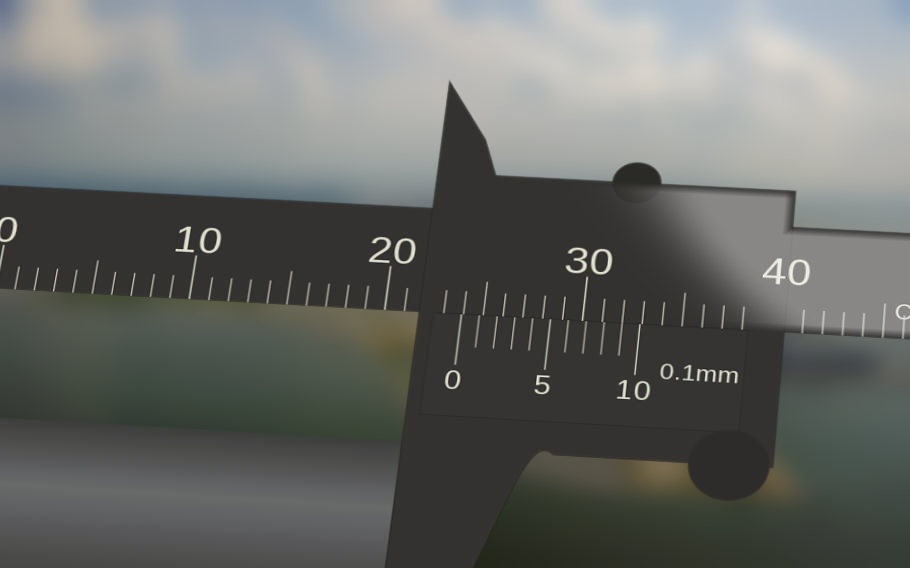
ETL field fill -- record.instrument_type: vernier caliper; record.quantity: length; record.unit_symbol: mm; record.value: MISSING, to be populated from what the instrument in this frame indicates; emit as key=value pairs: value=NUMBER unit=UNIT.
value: value=23.9 unit=mm
